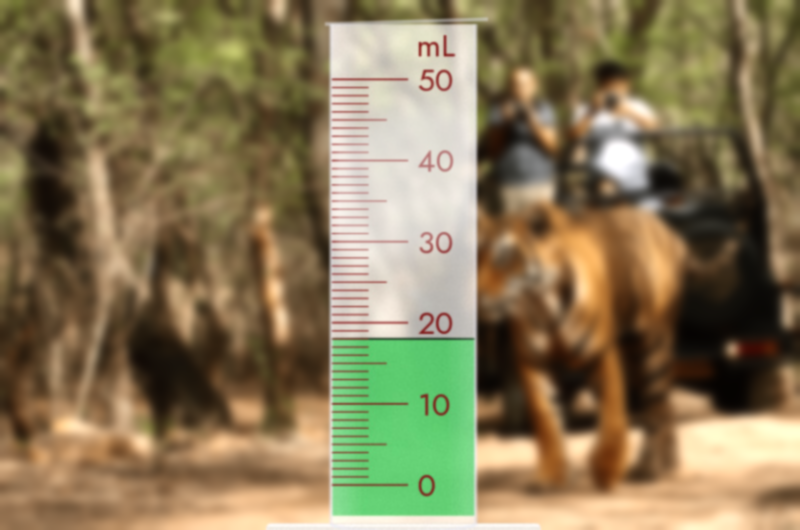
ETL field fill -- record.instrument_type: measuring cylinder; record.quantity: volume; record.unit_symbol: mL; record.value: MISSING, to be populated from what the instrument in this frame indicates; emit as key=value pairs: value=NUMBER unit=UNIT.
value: value=18 unit=mL
